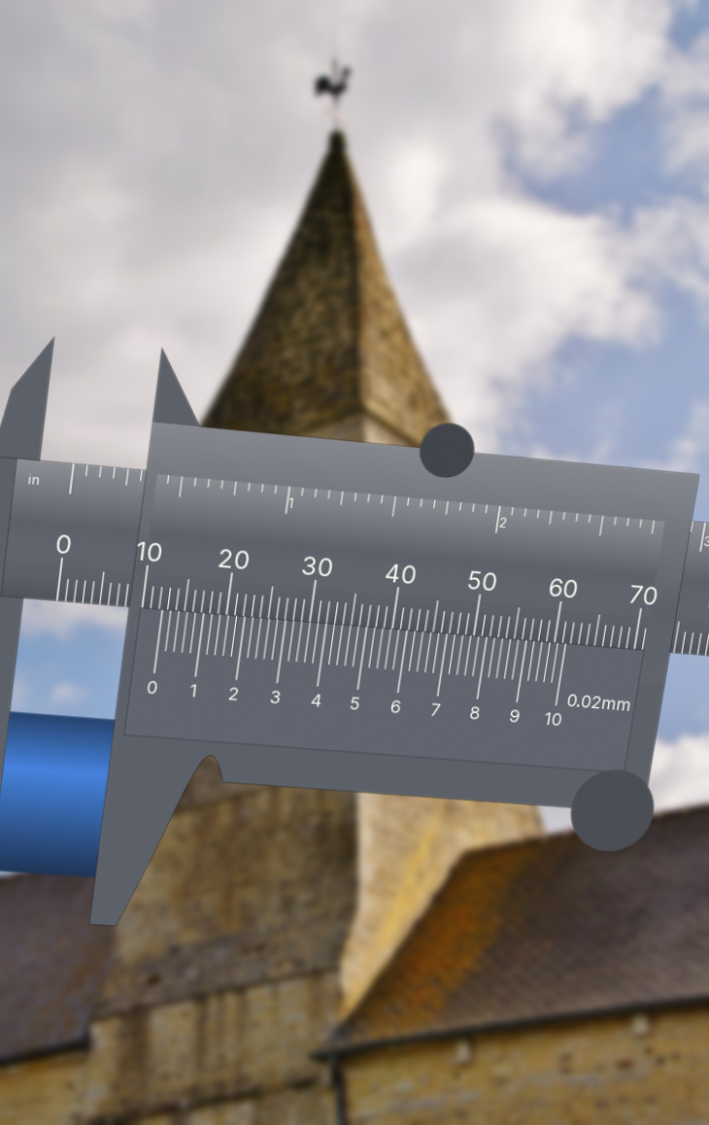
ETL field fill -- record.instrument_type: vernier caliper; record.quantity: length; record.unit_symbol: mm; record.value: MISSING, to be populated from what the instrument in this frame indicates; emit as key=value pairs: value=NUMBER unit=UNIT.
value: value=12.4 unit=mm
